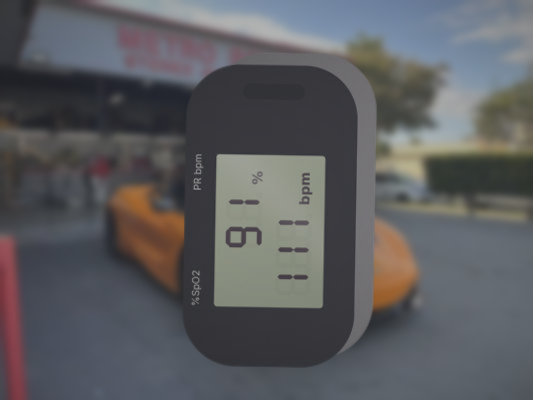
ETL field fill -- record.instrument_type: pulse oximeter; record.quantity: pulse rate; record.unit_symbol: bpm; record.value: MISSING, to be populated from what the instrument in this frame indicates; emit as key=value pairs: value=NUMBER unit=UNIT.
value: value=111 unit=bpm
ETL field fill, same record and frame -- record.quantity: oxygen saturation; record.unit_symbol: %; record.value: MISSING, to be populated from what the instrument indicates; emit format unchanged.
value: value=91 unit=%
